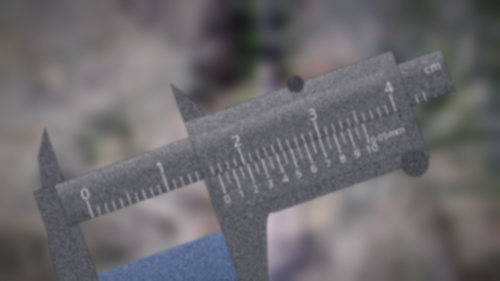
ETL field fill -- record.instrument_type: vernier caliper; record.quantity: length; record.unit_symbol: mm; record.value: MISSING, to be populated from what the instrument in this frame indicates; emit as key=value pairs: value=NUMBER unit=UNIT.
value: value=16.6 unit=mm
